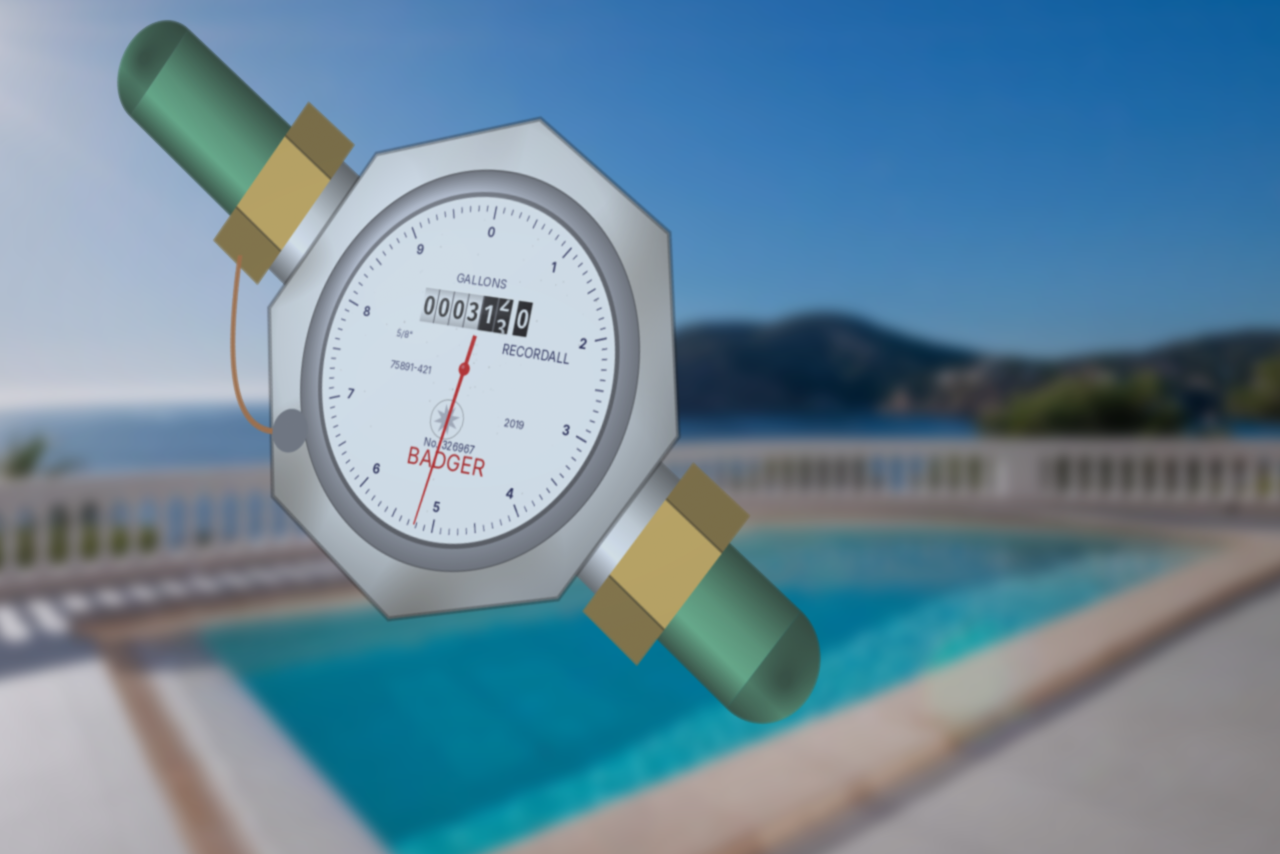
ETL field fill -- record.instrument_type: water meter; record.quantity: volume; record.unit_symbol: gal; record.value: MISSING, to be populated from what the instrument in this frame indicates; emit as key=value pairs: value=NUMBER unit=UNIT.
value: value=3125.2 unit=gal
